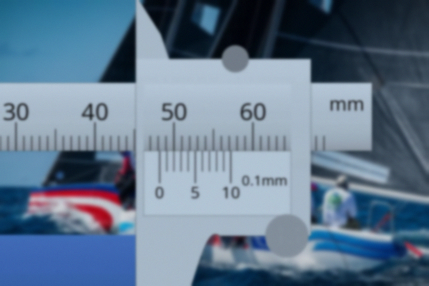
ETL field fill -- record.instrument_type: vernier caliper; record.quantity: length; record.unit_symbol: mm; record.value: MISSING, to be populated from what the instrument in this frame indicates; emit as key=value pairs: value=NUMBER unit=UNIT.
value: value=48.2 unit=mm
